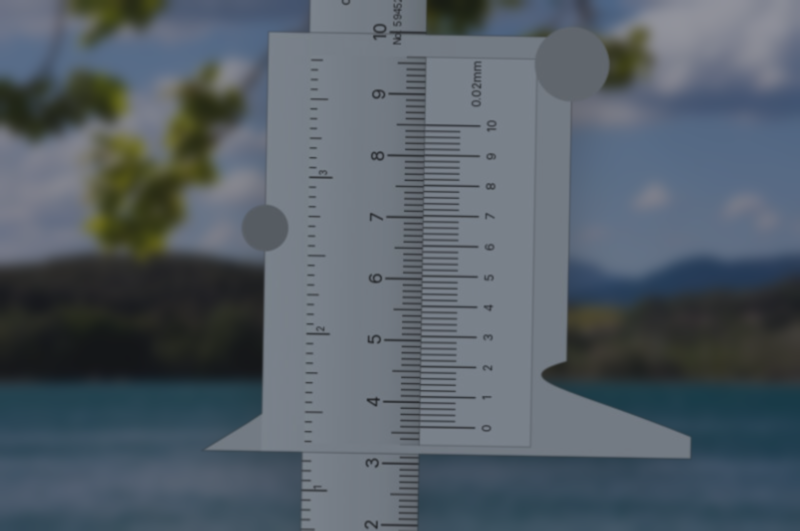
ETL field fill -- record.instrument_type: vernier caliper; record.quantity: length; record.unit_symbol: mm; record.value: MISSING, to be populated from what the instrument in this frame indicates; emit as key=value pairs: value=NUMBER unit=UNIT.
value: value=36.0 unit=mm
